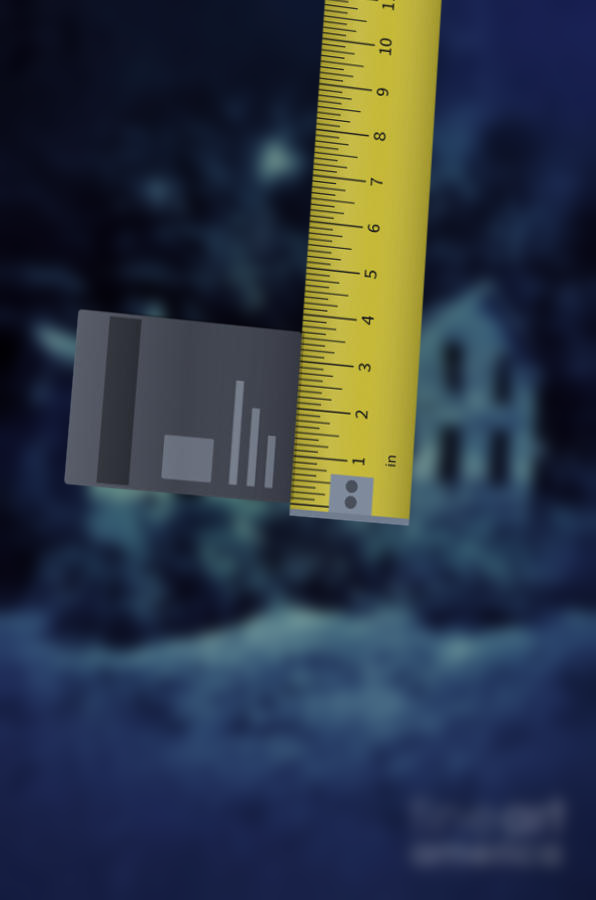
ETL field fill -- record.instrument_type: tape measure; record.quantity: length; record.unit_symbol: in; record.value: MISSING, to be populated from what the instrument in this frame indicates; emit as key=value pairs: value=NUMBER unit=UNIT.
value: value=3.625 unit=in
